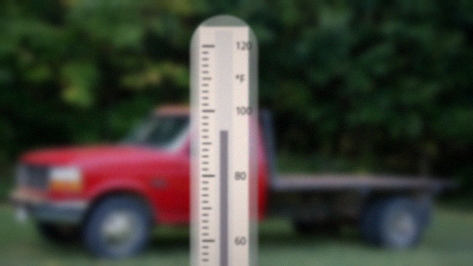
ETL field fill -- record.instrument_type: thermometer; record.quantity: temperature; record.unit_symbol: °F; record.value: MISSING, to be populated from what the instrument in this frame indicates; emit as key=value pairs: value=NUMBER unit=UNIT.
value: value=94 unit=°F
